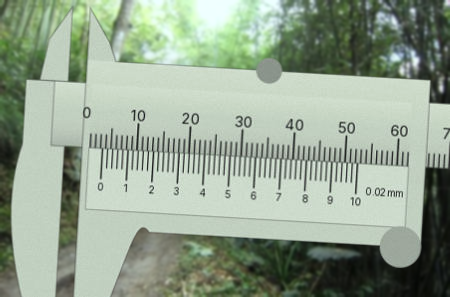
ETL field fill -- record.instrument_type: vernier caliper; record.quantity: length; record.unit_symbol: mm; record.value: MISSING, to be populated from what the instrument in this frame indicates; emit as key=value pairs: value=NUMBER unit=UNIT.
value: value=3.4 unit=mm
